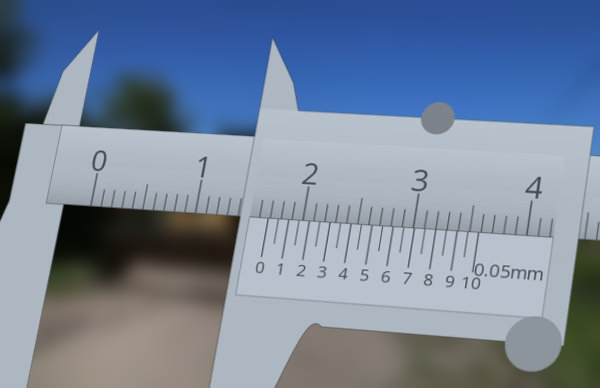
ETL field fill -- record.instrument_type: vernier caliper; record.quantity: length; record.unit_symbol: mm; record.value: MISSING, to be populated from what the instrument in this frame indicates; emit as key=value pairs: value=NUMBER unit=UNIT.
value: value=16.8 unit=mm
